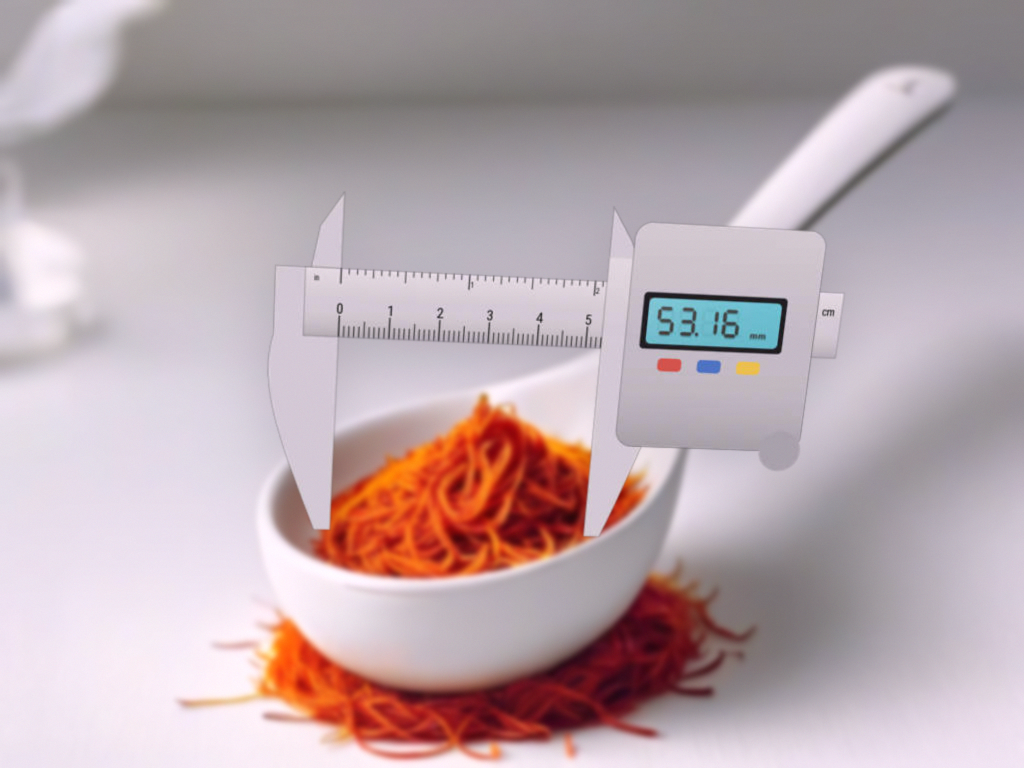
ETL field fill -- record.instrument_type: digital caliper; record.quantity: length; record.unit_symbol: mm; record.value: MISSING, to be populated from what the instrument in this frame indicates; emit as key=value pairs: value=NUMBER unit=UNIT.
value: value=53.16 unit=mm
